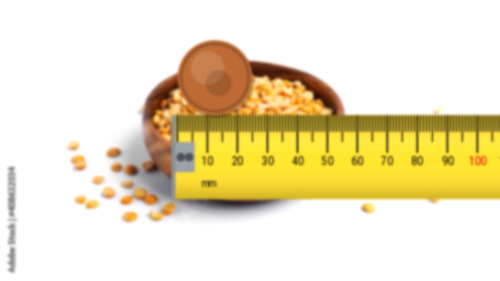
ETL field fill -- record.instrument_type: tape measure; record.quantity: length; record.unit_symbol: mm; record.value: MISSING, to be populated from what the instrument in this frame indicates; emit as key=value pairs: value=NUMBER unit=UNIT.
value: value=25 unit=mm
